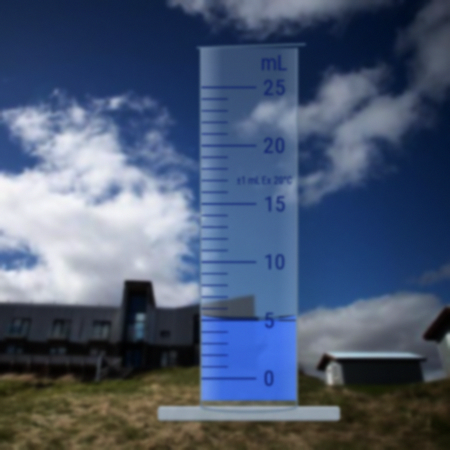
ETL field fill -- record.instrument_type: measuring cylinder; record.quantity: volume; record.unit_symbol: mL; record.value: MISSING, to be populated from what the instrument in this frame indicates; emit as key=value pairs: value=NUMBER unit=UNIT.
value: value=5 unit=mL
